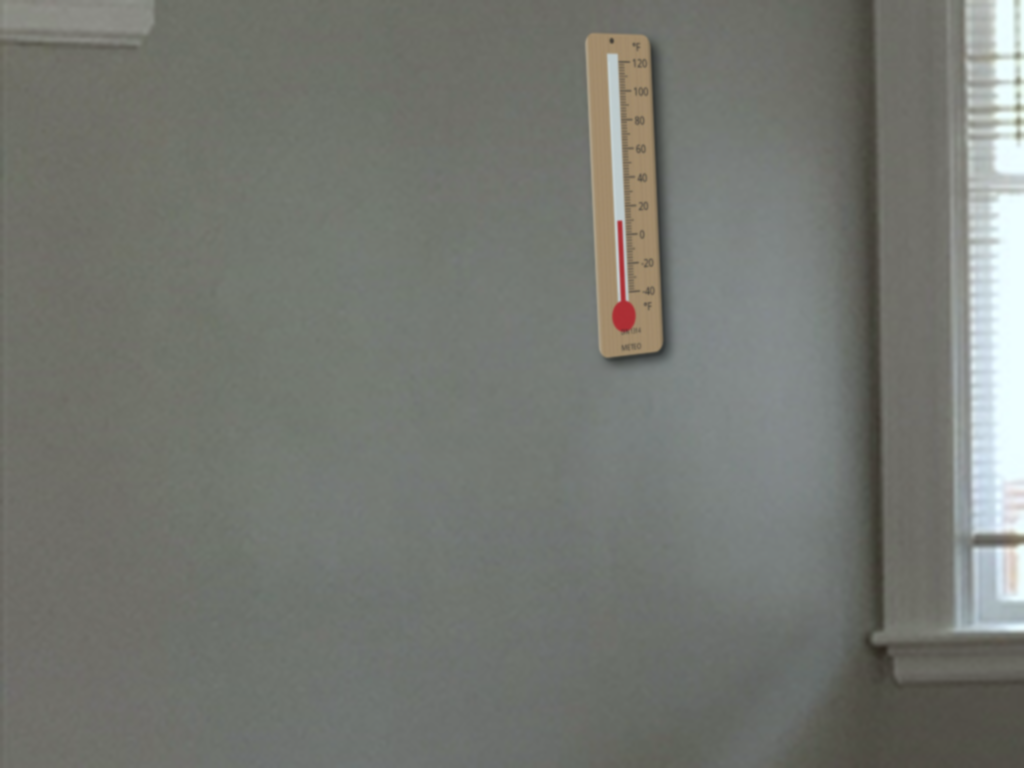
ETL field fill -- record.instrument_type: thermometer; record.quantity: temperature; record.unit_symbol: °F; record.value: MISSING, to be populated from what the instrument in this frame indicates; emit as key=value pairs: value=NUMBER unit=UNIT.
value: value=10 unit=°F
